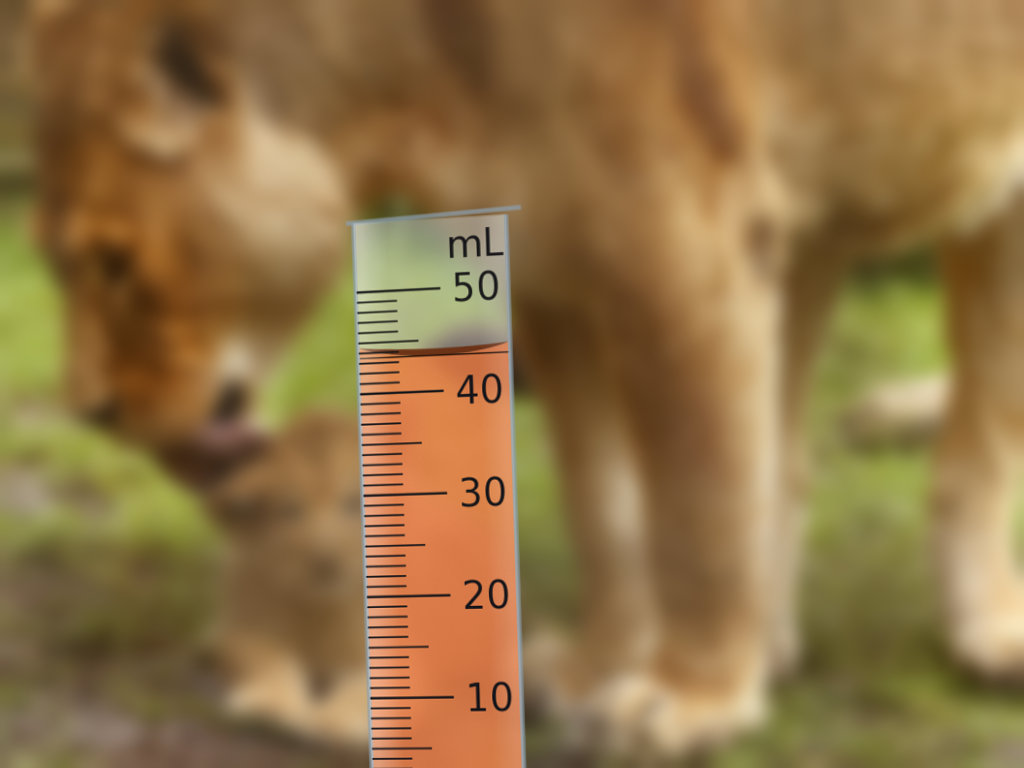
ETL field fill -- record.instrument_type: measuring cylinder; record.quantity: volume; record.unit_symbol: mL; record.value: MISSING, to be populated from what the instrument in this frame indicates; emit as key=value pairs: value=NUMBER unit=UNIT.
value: value=43.5 unit=mL
